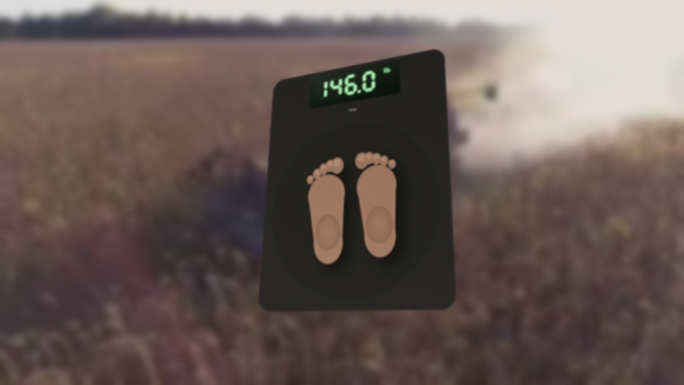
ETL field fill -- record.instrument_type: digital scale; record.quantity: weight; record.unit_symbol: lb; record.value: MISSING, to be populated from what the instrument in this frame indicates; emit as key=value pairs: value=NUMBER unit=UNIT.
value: value=146.0 unit=lb
